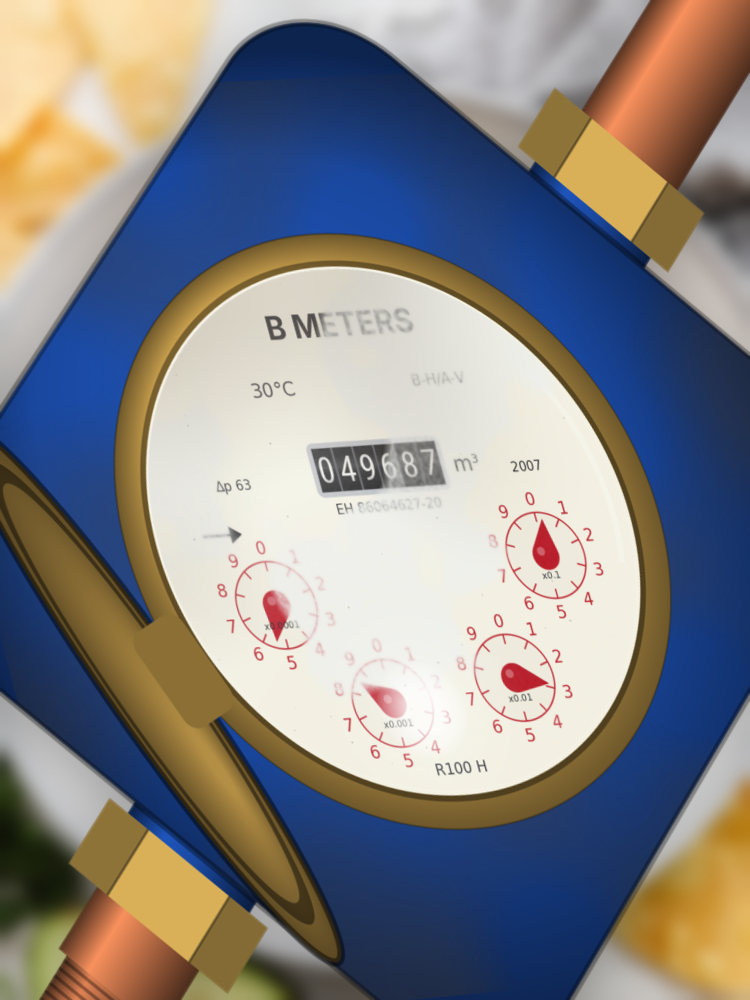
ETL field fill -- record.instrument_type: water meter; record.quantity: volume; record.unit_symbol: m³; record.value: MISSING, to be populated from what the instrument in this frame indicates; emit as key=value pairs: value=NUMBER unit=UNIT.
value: value=49687.0285 unit=m³
